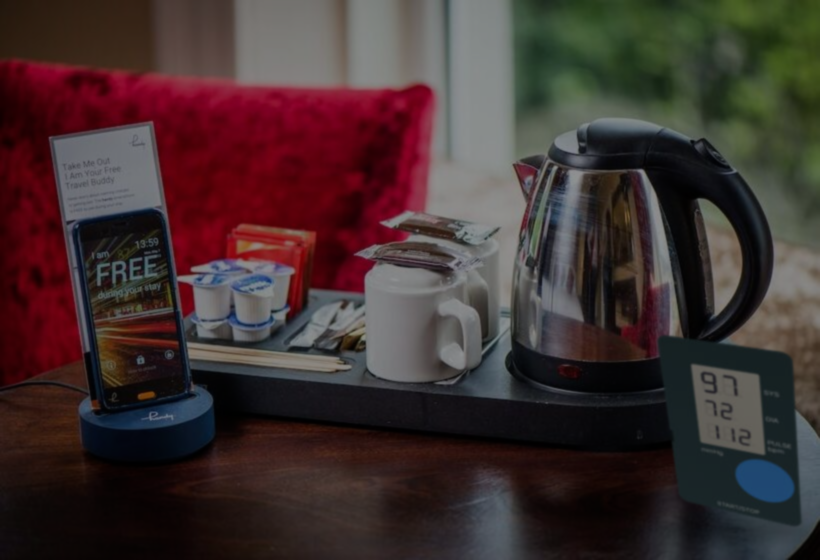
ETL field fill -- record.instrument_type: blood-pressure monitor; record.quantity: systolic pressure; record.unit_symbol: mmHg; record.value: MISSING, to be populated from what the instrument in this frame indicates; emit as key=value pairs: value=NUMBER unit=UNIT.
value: value=97 unit=mmHg
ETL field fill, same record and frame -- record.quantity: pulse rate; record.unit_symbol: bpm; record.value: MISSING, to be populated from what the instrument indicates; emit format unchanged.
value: value=112 unit=bpm
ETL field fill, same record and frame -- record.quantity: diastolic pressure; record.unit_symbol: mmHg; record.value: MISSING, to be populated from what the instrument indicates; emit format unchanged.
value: value=72 unit=mmHg
